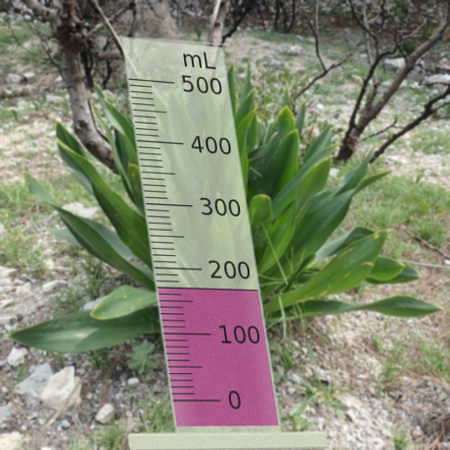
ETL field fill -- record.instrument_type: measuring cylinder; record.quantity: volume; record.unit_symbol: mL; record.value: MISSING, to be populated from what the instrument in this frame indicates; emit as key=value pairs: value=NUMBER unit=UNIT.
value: value=170 unit=mL
